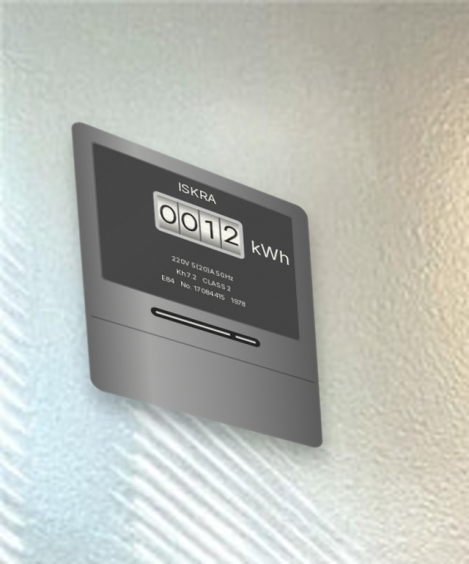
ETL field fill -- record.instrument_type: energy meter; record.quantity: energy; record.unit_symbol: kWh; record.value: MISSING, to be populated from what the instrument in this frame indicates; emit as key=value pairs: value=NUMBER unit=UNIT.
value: value=12 unit=kWh
